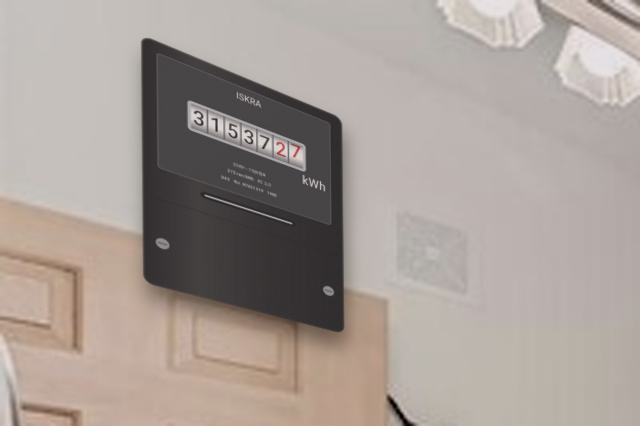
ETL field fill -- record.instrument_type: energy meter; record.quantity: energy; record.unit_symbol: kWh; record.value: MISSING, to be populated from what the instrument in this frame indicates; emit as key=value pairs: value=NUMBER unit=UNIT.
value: value=31537.27 unit=kWh
